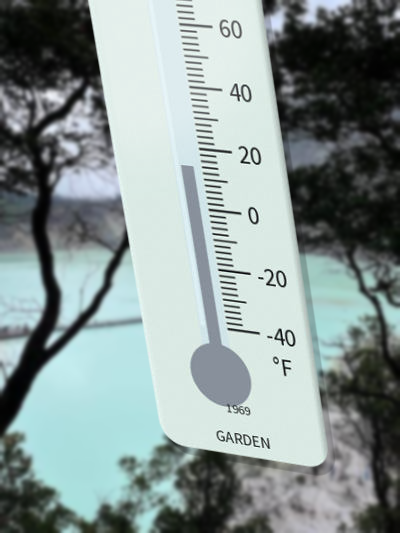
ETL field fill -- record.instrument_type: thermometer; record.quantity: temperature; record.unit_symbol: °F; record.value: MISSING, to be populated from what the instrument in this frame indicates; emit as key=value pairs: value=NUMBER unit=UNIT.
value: value=14 unit=°F
